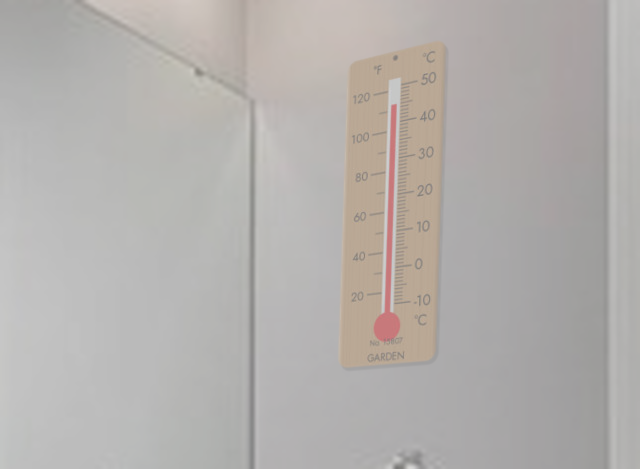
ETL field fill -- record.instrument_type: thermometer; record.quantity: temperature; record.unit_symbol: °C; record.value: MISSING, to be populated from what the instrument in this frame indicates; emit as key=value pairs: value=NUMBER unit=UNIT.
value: value=45 unit=°C
